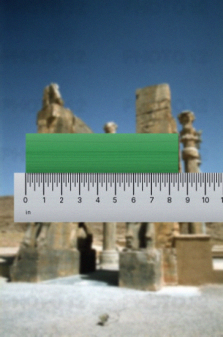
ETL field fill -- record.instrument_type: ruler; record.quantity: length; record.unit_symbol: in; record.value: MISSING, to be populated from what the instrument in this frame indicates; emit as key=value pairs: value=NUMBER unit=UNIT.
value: value=8.5 unit=in
